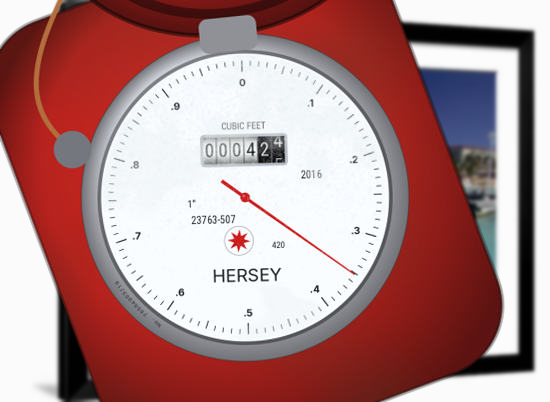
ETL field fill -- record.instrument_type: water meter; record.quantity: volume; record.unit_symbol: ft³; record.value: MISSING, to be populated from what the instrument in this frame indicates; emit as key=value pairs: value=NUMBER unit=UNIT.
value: value=424.35 unit=ft³
